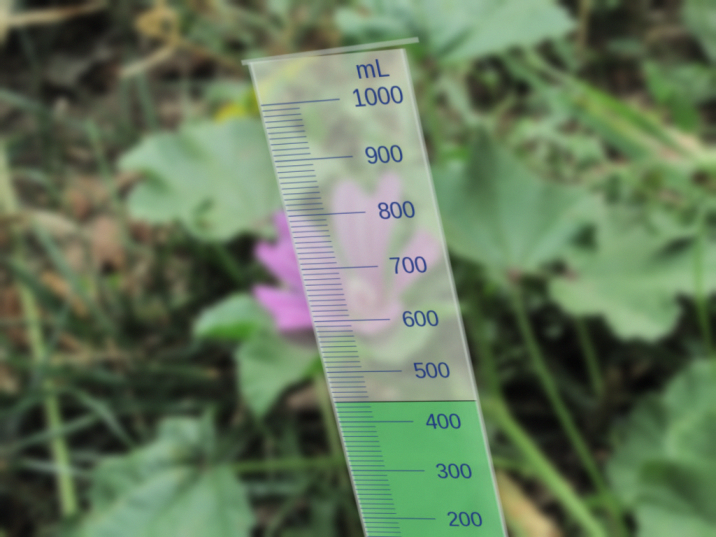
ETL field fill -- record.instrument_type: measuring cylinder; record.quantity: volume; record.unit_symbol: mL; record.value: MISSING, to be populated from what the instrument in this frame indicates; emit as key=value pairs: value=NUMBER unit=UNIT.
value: value=440 unit=mL
